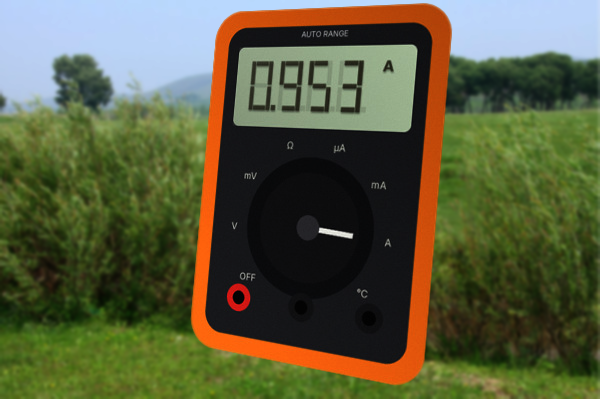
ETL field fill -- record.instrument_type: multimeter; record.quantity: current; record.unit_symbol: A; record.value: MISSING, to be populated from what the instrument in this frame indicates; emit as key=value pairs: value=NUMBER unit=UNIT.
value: value=0.953 unit=A
